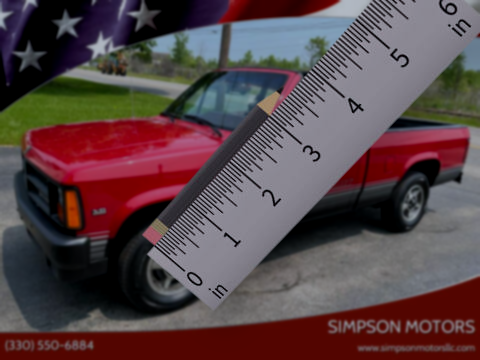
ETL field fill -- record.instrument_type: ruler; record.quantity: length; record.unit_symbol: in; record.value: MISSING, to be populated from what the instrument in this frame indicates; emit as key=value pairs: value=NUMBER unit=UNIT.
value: value=3.5 unit=in
